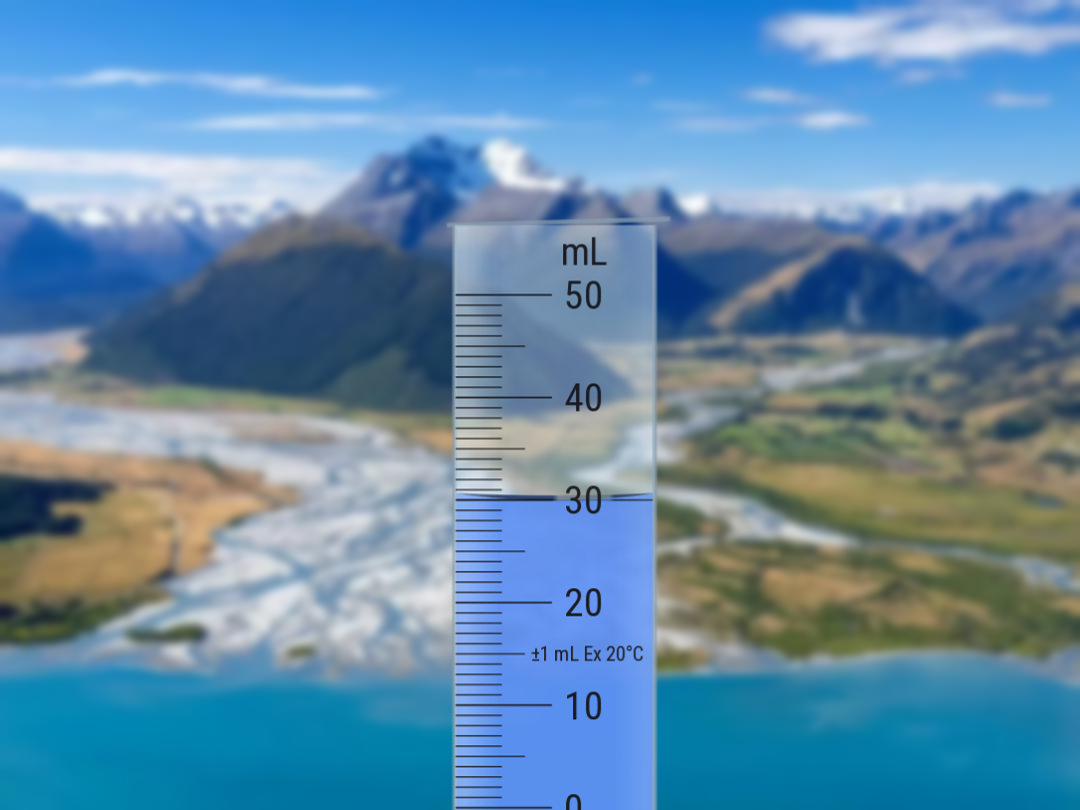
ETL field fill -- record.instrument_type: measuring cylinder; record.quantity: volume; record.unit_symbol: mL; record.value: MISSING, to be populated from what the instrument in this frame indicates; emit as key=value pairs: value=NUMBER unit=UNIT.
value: value=30 unit=mL
